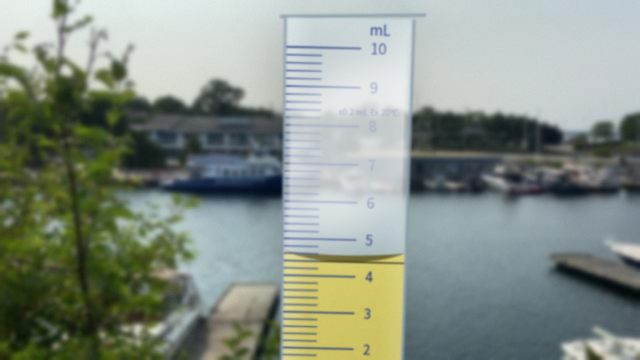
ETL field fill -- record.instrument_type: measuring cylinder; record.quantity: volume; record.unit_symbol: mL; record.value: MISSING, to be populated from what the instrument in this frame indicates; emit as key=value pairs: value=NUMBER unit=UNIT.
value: value=4.4 unit=mL
